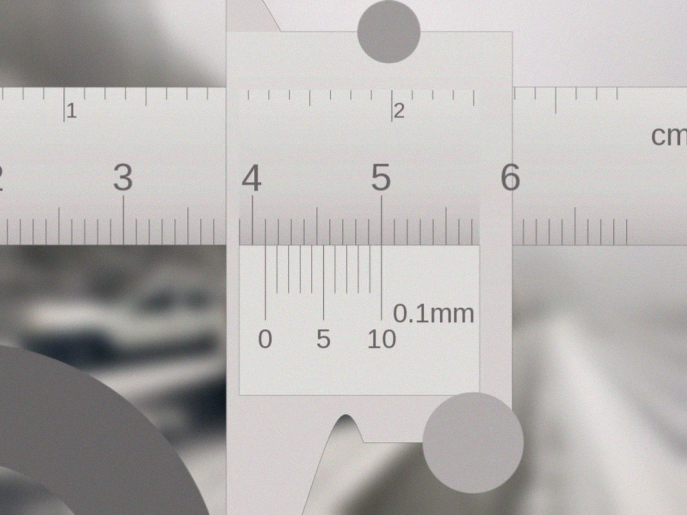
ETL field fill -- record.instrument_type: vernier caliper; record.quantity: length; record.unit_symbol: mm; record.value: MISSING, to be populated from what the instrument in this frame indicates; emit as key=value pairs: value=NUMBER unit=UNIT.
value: value=41.0 unit=mm
